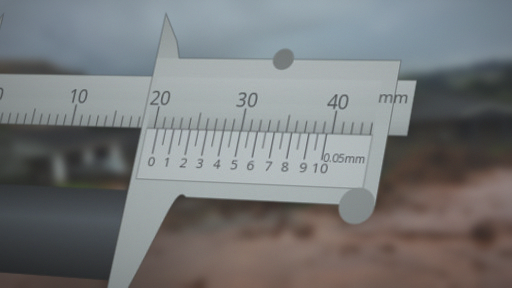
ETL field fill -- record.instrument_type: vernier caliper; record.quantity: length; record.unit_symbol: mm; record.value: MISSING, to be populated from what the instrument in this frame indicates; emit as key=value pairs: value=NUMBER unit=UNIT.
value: value=20.4 unit=mm
